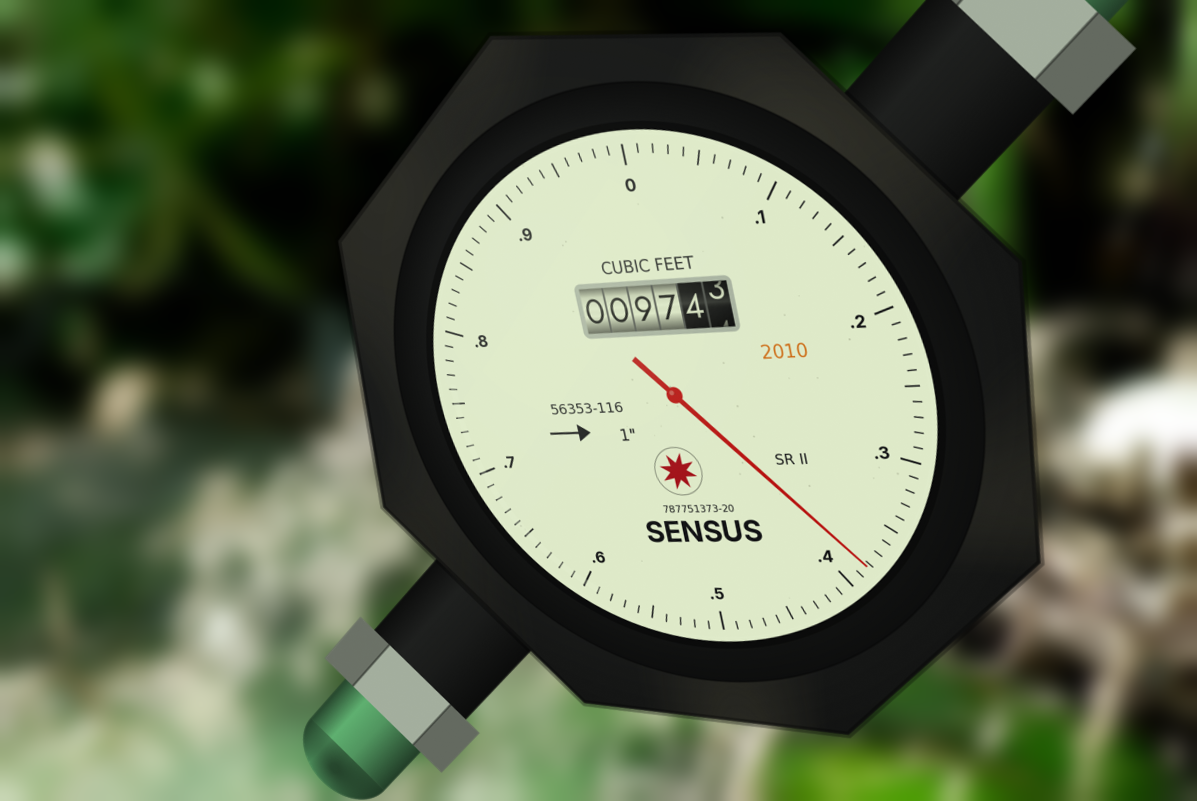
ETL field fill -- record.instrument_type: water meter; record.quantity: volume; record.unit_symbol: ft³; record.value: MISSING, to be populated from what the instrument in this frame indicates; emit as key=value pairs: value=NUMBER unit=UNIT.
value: value=9743.38 unit=ft³
